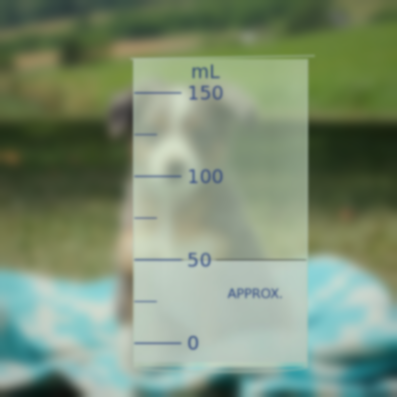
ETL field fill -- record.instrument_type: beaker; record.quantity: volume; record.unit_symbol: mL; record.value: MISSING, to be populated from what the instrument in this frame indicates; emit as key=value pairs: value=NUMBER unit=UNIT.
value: value=50 unit=mL
